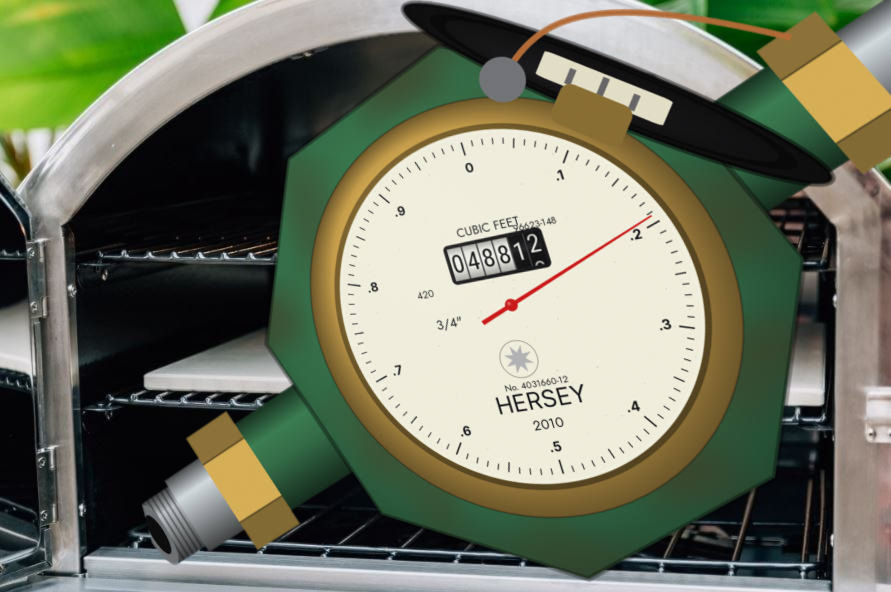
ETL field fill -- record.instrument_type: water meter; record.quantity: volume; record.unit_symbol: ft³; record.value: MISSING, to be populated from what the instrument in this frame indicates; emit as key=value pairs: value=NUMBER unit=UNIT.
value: value=48812.19 unit=ft³
